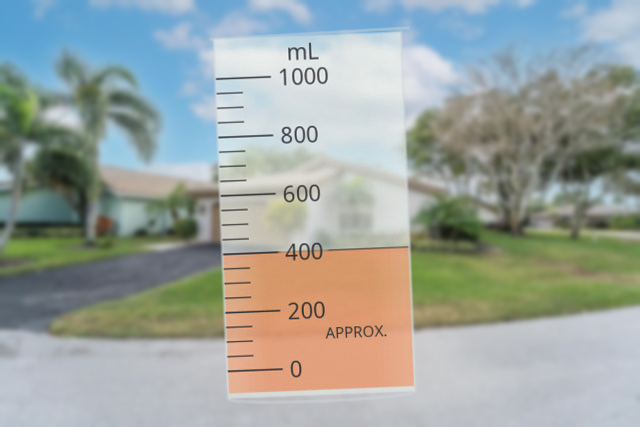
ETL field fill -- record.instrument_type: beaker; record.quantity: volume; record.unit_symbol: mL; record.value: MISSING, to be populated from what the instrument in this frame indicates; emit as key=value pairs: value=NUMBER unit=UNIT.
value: value=400 unit=mL
